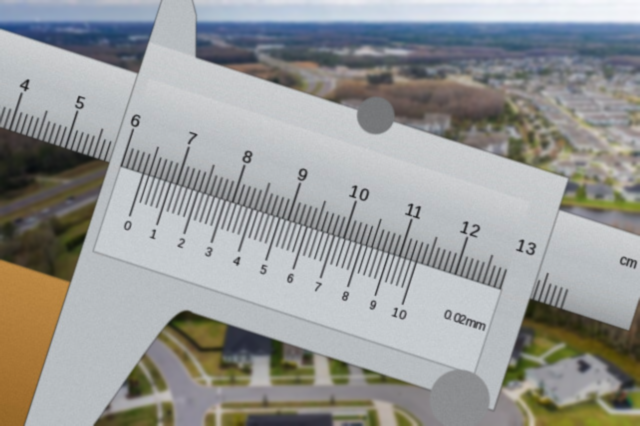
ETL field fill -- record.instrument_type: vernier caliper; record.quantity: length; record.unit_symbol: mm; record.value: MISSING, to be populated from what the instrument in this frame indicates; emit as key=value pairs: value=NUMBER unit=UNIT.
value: value=64.0 unit=mm
